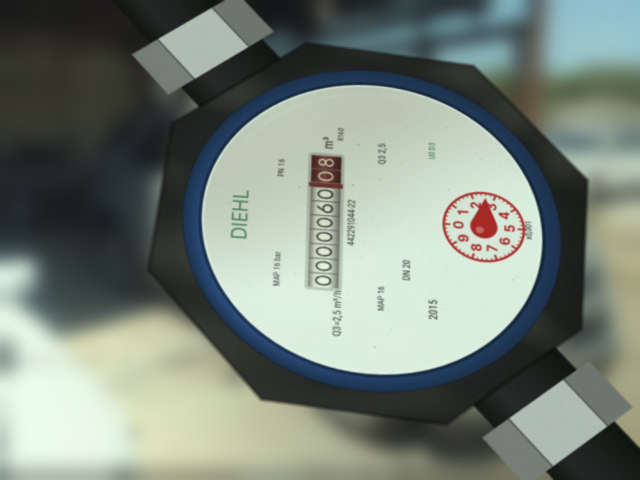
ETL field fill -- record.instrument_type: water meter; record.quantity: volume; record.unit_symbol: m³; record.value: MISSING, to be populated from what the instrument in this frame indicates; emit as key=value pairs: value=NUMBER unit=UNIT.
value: value=60.082 unit=m³
